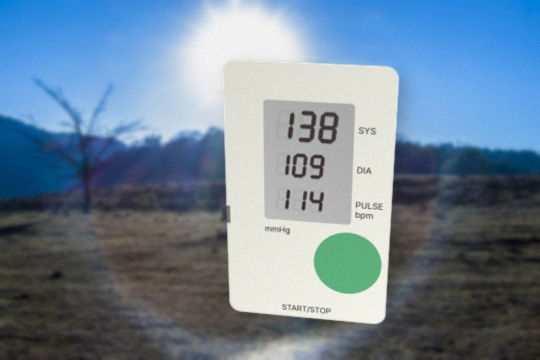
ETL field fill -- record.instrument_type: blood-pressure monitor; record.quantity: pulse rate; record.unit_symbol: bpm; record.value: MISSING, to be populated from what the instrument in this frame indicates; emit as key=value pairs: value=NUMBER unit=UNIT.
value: value=114 unit=bpm
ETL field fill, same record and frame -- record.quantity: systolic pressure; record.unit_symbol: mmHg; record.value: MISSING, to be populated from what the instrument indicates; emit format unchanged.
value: value=138 unit=mmHg
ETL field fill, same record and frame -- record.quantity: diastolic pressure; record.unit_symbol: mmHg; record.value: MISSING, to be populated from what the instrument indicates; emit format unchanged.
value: value=109 unit=mmHg
